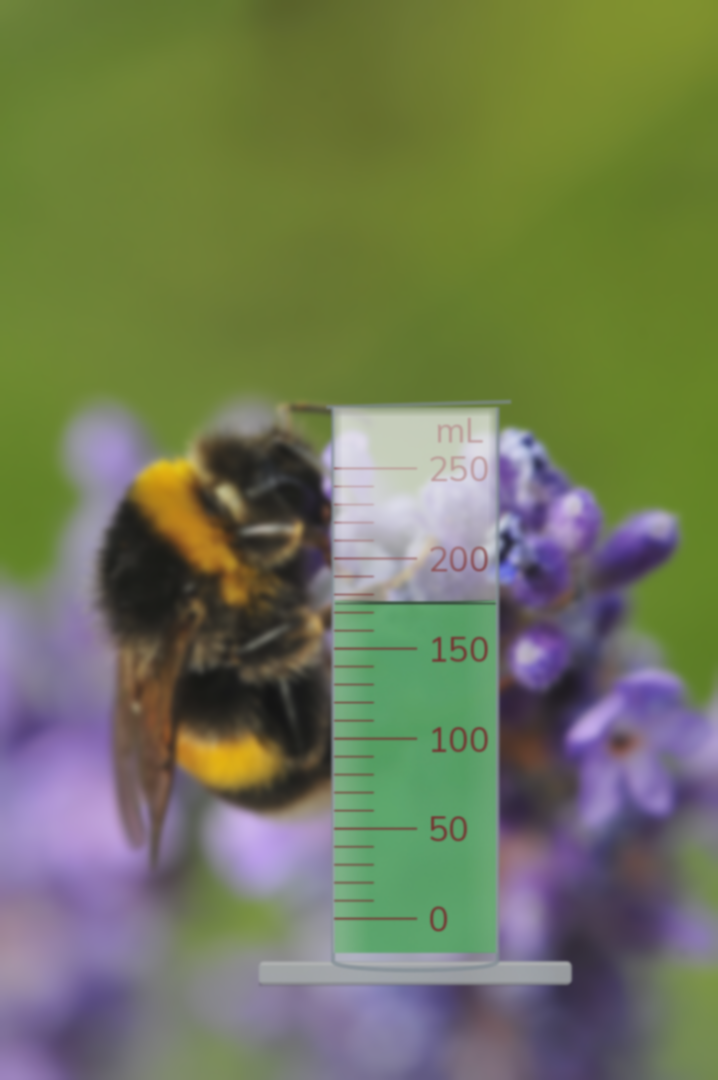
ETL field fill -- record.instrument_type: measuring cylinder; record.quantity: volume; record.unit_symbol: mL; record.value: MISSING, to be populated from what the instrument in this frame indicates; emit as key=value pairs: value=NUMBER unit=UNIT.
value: value=175 unit=mL
